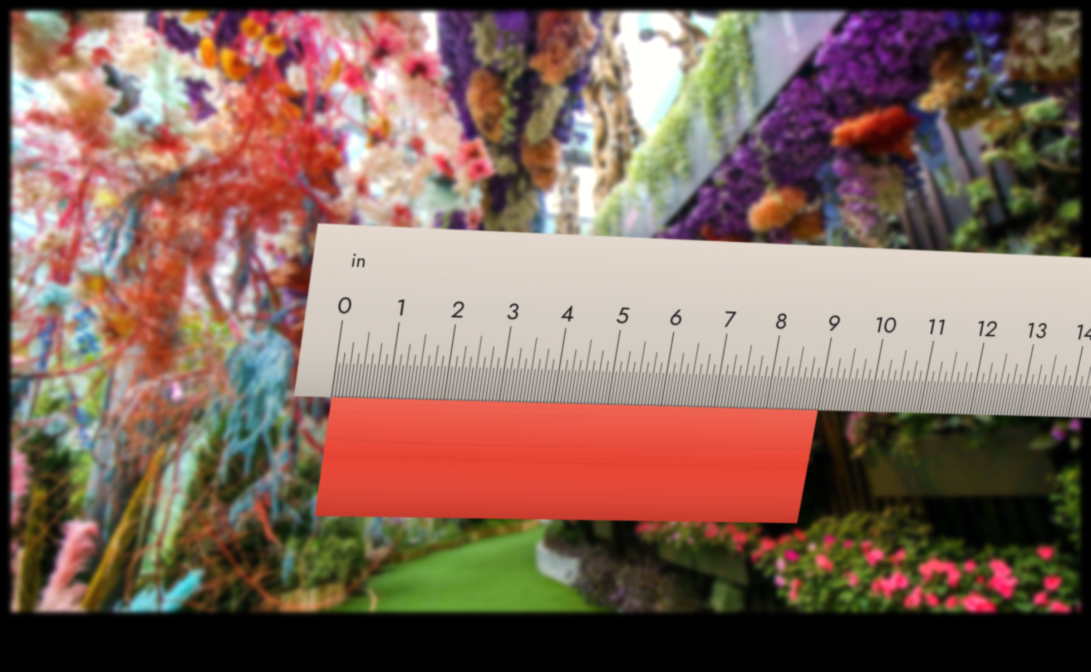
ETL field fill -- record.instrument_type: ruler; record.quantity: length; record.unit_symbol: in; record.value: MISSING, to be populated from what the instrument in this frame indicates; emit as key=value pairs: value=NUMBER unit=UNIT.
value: value=9 unit=in
